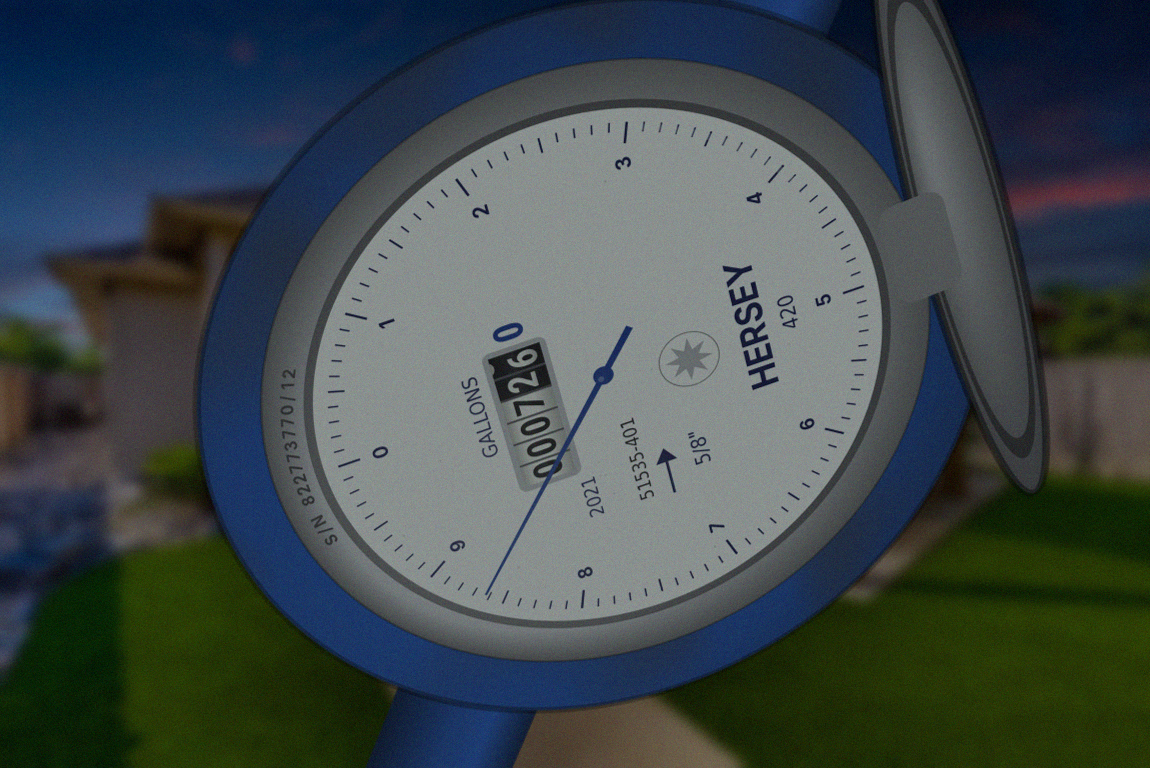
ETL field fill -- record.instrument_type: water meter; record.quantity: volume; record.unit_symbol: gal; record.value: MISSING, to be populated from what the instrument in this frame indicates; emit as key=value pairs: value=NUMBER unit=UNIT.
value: value=7258.6 unit=gal
